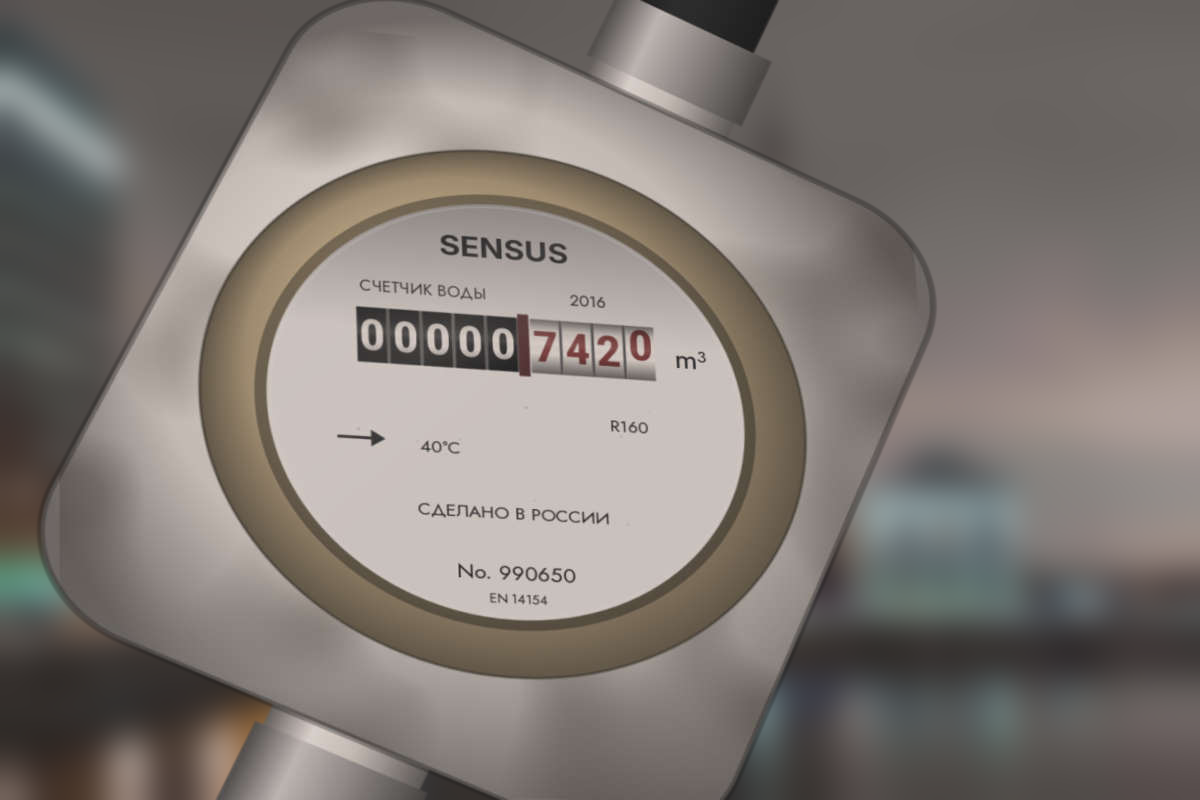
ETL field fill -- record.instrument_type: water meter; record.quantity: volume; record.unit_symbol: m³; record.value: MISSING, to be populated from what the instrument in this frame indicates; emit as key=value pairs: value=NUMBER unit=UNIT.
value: value=0.7420 unit=m³
